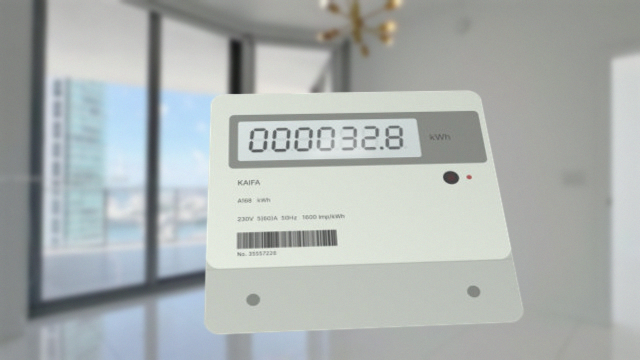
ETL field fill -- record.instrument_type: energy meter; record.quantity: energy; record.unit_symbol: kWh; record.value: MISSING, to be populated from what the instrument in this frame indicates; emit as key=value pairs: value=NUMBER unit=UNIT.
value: value=32.8 unit=kWh
